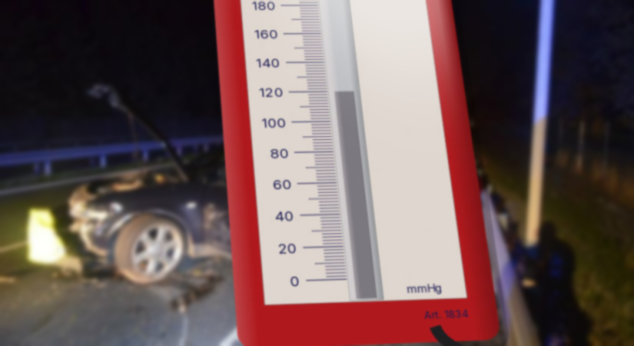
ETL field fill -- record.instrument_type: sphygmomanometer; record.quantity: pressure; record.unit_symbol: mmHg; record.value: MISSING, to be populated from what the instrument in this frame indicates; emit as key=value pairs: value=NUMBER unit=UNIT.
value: value=120 unit=mmHg
